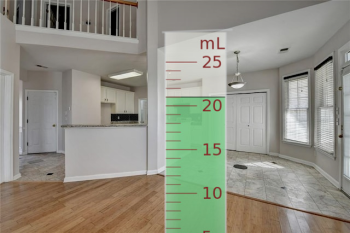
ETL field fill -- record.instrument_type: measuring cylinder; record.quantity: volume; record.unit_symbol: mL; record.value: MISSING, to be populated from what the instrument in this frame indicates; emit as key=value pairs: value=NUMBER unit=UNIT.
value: value=21 unit=mL
